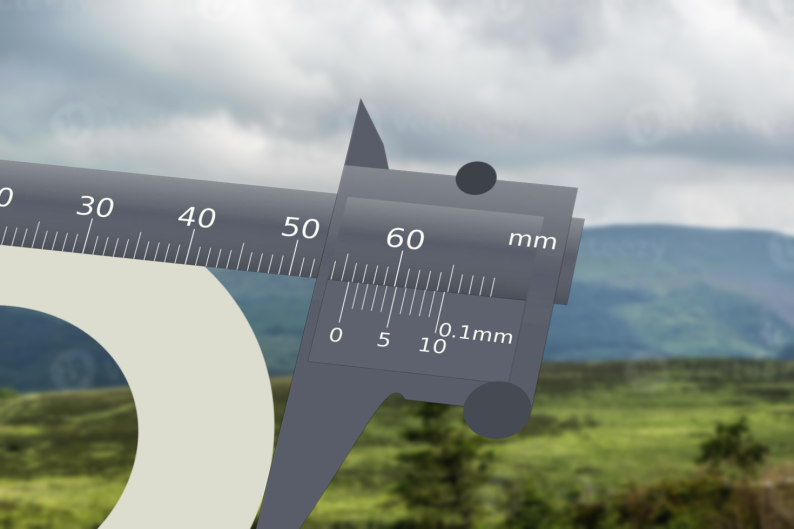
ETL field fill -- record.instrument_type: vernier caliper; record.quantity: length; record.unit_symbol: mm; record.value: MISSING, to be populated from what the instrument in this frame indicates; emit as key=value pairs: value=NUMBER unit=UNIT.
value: value=55.7 unit=mm
